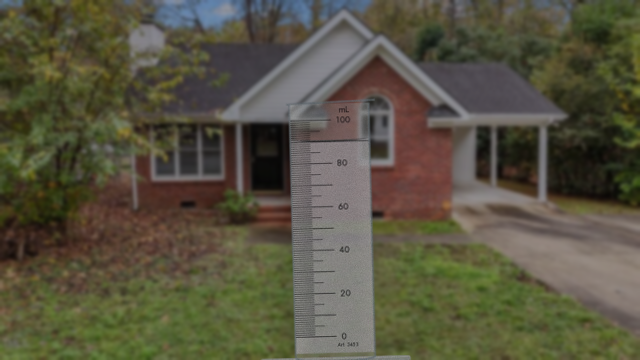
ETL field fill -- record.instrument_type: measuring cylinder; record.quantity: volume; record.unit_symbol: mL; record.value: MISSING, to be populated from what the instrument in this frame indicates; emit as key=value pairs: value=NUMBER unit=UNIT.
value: value=90 unit=mL
